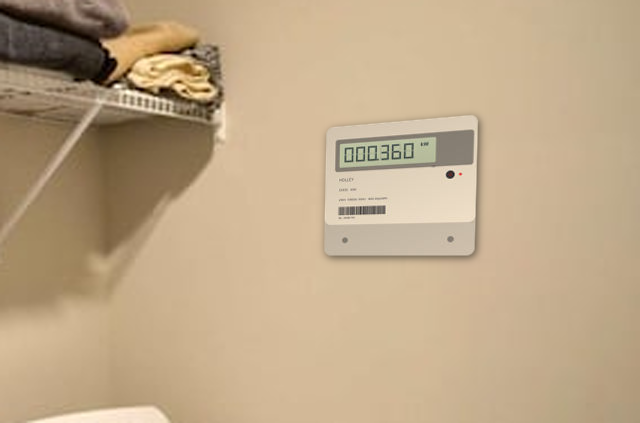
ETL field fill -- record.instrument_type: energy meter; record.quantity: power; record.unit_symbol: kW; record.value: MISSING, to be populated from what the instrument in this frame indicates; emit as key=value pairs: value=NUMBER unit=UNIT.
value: value=0.360 unit=kW
